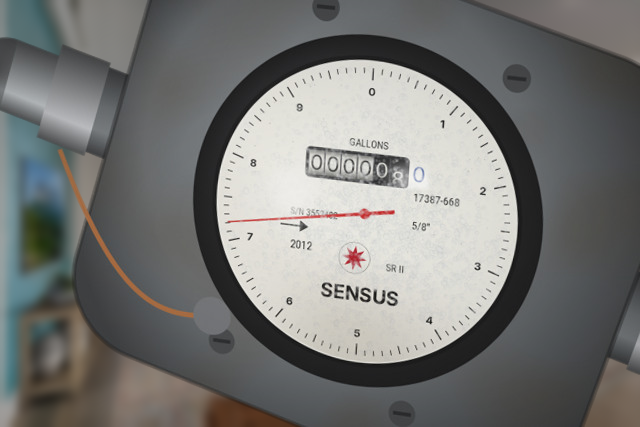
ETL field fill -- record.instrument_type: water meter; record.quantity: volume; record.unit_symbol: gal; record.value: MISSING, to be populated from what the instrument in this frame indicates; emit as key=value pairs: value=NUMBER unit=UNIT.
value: value=77.2 unit=gal
